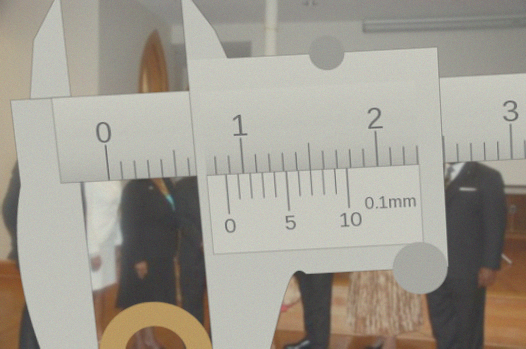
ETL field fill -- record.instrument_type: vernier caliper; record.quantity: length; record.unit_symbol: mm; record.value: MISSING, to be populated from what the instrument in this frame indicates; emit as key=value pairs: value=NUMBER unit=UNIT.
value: value=8.7 unit=mm
